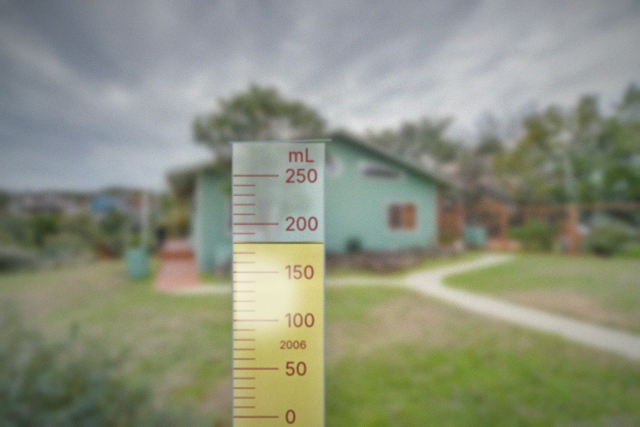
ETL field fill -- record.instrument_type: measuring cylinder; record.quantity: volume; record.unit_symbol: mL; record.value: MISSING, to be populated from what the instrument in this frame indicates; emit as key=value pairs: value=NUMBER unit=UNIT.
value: value=180 unit=mL
